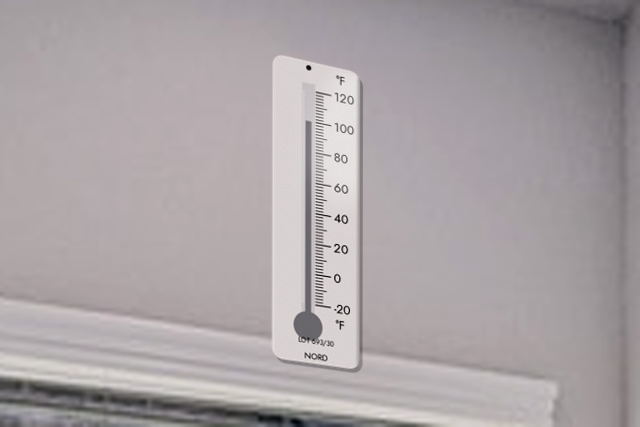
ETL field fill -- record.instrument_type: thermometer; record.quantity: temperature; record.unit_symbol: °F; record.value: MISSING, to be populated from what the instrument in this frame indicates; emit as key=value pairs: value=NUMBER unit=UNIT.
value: value=100 unit=°F
